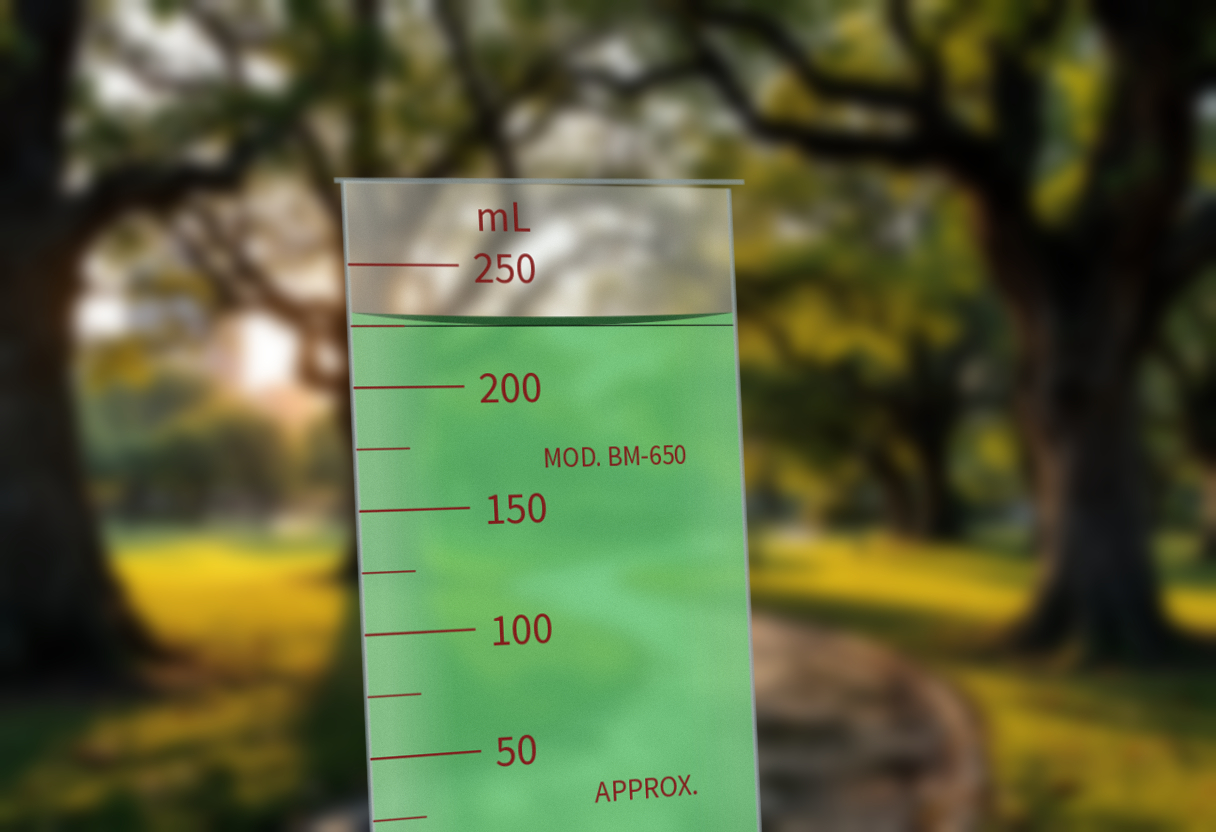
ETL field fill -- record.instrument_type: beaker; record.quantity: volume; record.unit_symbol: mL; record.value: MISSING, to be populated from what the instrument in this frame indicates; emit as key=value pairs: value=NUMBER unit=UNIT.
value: value=225 unit=mL
